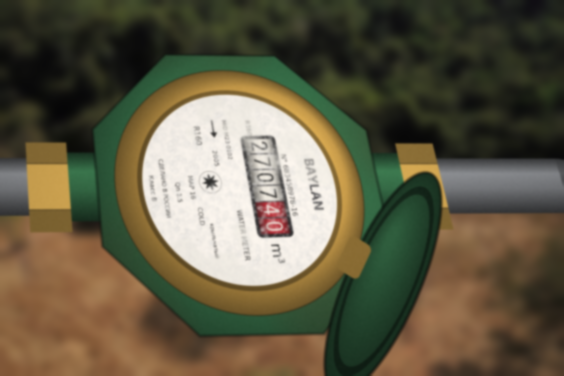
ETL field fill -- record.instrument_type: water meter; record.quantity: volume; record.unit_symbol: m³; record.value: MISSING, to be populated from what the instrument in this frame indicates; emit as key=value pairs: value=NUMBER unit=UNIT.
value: value=2707.40 unit=m³
